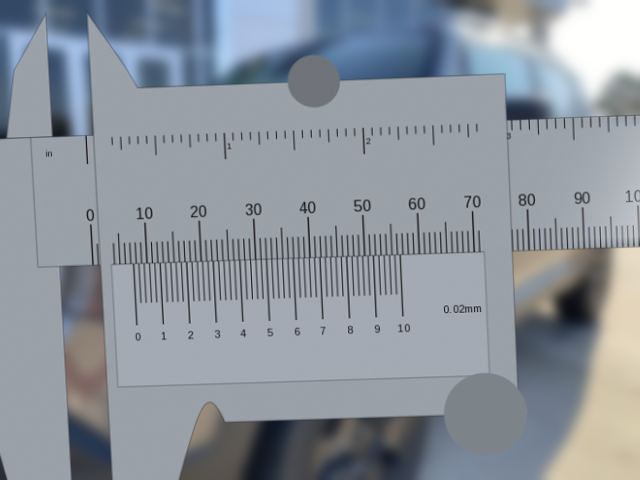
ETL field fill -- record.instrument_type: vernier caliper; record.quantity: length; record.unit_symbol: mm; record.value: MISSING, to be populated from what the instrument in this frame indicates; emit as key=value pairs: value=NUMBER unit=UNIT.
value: value=7.5 unit=mm
